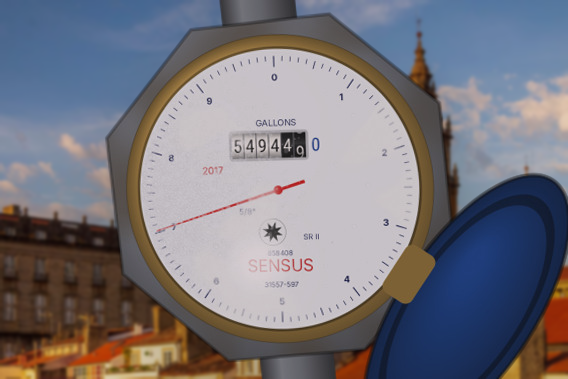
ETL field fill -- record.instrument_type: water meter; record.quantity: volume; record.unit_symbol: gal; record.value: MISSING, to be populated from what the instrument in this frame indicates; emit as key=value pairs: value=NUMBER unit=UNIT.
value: value=5494487.0 unit=gal
